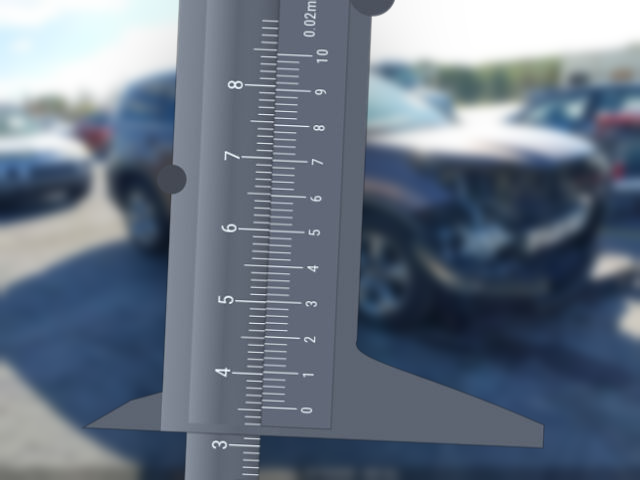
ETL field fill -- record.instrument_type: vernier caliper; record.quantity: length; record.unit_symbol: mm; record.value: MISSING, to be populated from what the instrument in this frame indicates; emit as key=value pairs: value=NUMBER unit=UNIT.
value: value=35.4 unit=mm
